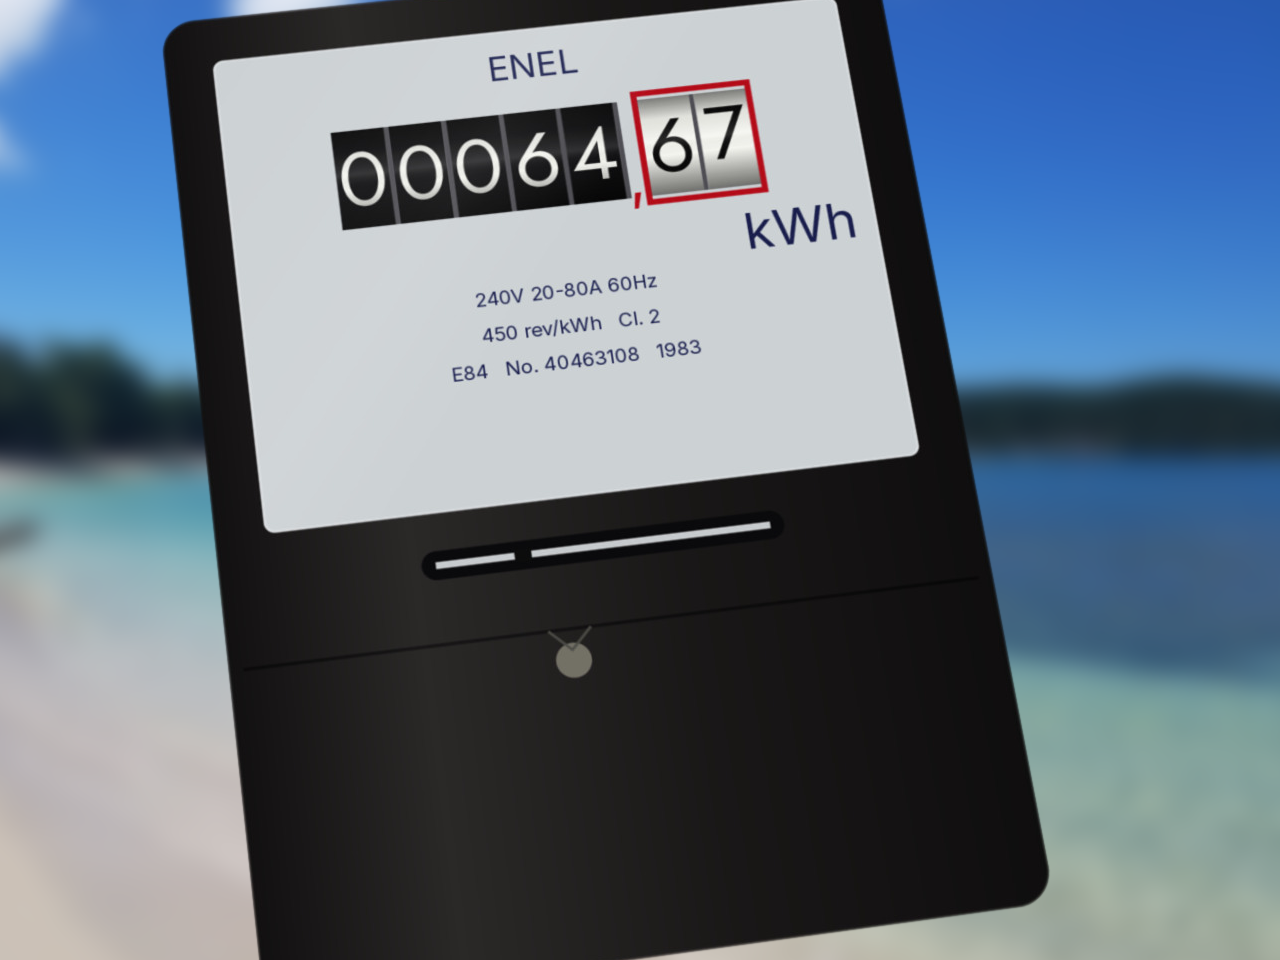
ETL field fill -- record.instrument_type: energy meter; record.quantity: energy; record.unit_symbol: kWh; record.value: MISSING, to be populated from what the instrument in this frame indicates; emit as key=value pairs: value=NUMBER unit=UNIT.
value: value=64.67 unit=kWh
